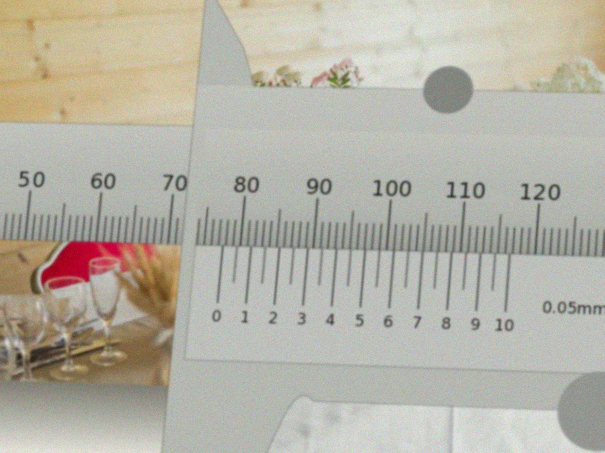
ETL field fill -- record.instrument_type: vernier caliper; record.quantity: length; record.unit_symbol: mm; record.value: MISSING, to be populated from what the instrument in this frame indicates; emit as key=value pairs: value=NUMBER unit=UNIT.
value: value=77.6 unit=mm
